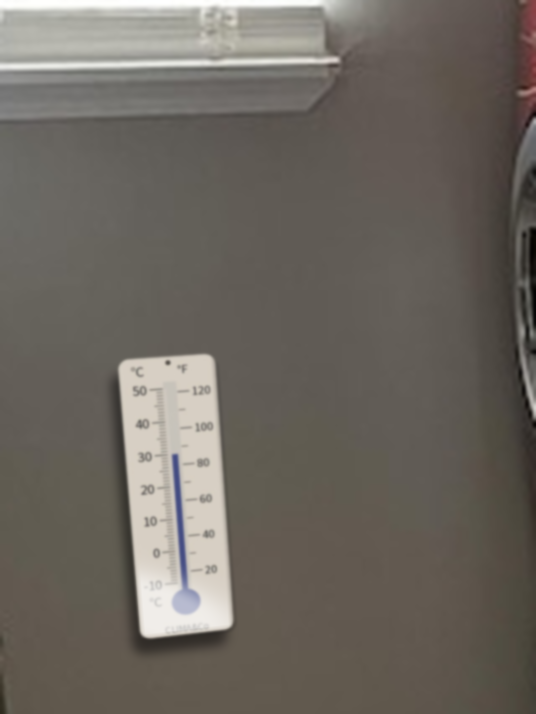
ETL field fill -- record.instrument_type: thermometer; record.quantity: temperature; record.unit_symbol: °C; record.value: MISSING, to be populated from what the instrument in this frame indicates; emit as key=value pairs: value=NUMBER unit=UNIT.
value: value=30 unit=°C
